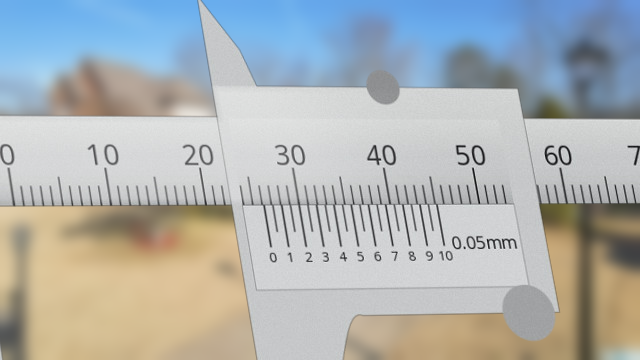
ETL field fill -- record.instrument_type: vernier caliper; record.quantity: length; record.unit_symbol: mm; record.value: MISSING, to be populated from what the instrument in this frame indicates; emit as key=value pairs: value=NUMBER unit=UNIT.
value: value=26.2 unit=mm
